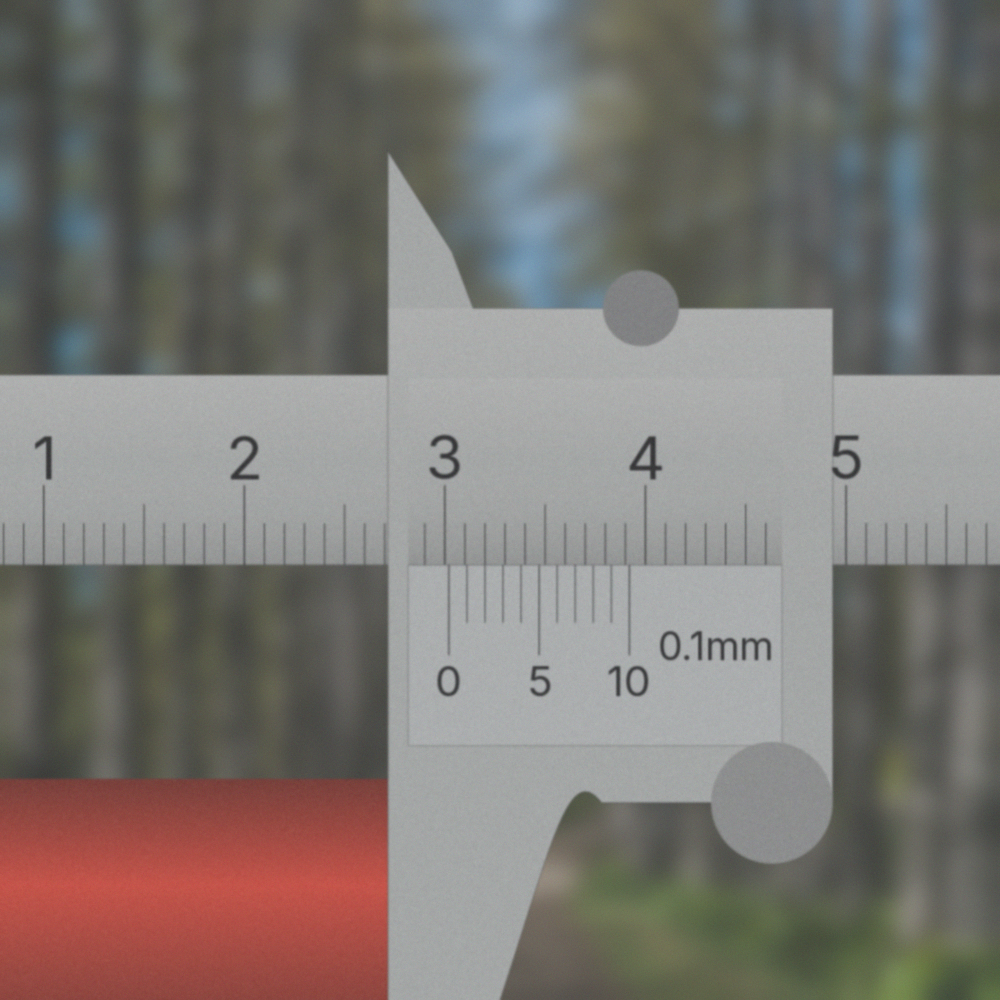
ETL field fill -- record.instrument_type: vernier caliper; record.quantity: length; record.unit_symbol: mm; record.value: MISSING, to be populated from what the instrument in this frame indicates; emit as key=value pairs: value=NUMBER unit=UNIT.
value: value=30.2 unit=mm
